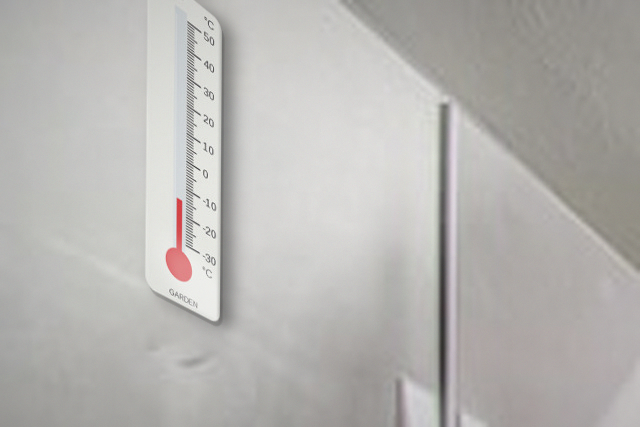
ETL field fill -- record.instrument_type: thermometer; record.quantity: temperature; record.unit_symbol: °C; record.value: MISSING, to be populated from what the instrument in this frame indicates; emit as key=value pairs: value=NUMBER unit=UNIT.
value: value=-15 unit=°C
